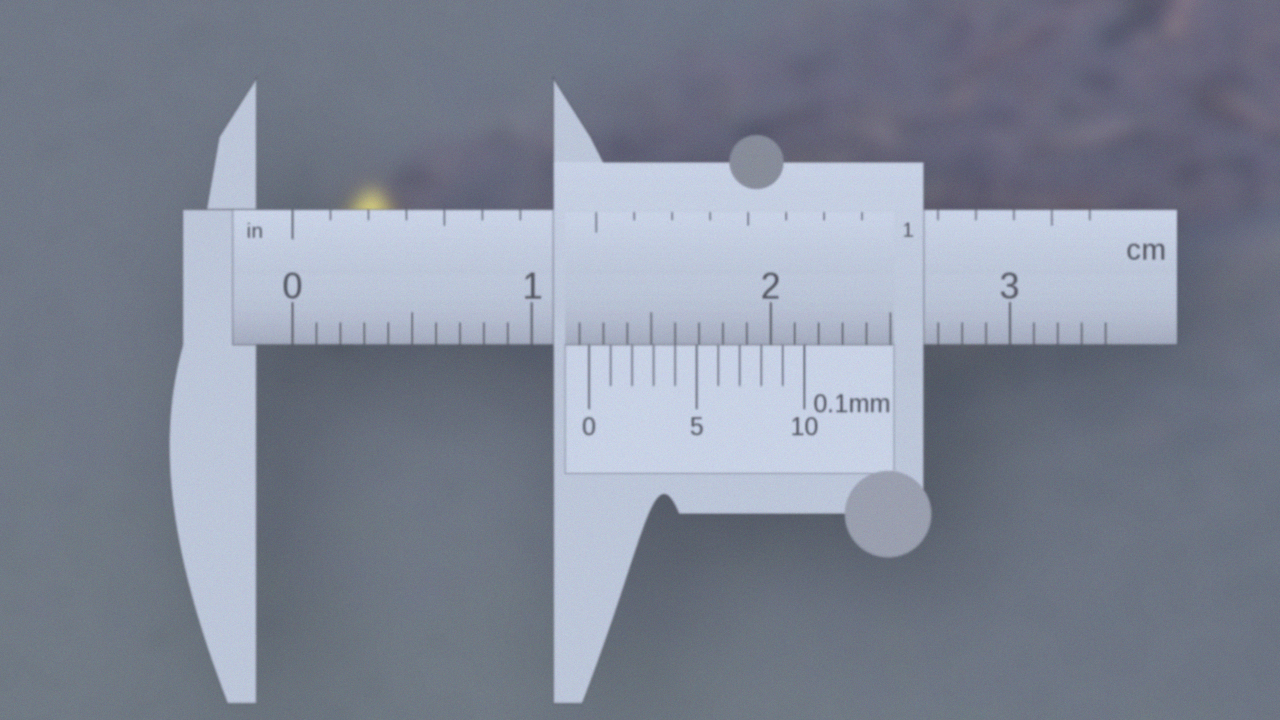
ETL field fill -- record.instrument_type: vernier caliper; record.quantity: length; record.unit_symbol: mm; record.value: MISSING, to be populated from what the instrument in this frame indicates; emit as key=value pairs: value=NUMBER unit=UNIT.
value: value=12.4 unit=mm
